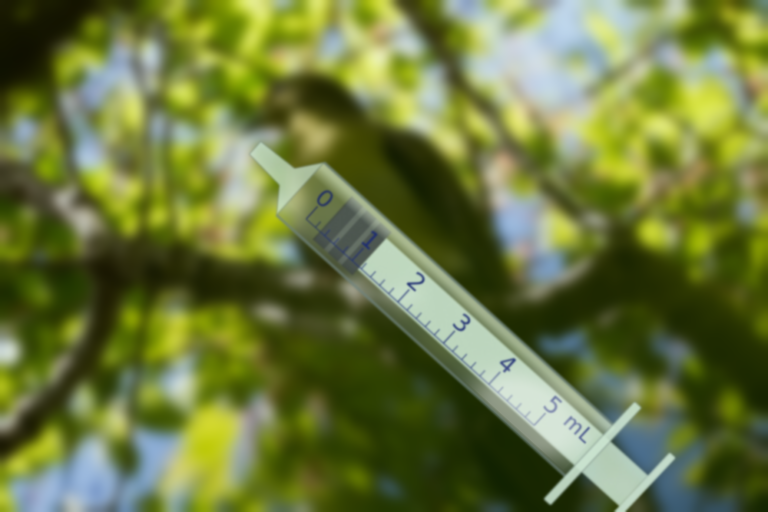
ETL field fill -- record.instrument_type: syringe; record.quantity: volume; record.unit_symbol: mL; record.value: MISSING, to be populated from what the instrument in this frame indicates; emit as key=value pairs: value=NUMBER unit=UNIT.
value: value=0.3 unit=mL
